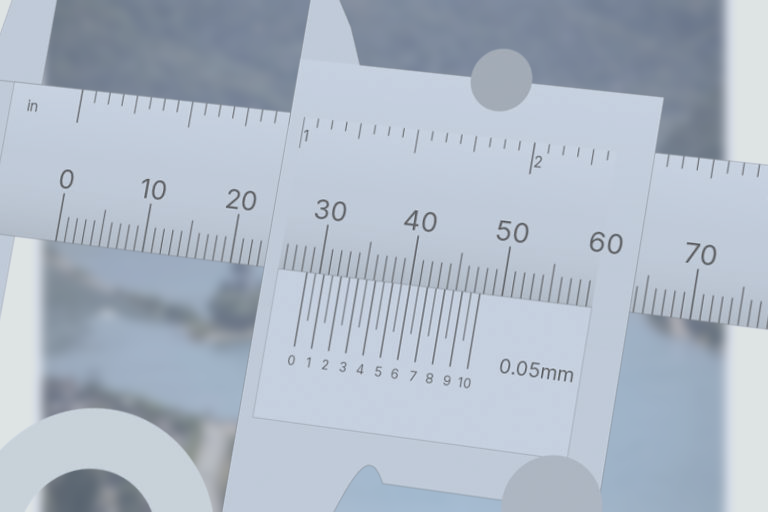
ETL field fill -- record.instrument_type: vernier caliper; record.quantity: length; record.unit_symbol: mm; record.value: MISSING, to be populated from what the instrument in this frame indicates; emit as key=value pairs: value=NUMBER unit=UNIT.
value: value=28.6 unit=mm
